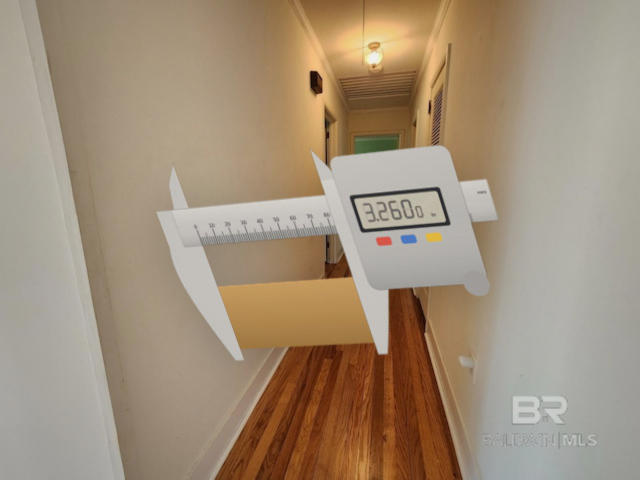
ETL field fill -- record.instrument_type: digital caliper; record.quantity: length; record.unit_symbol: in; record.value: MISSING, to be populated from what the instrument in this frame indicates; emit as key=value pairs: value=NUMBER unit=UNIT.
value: value=3.2600 unit=in
